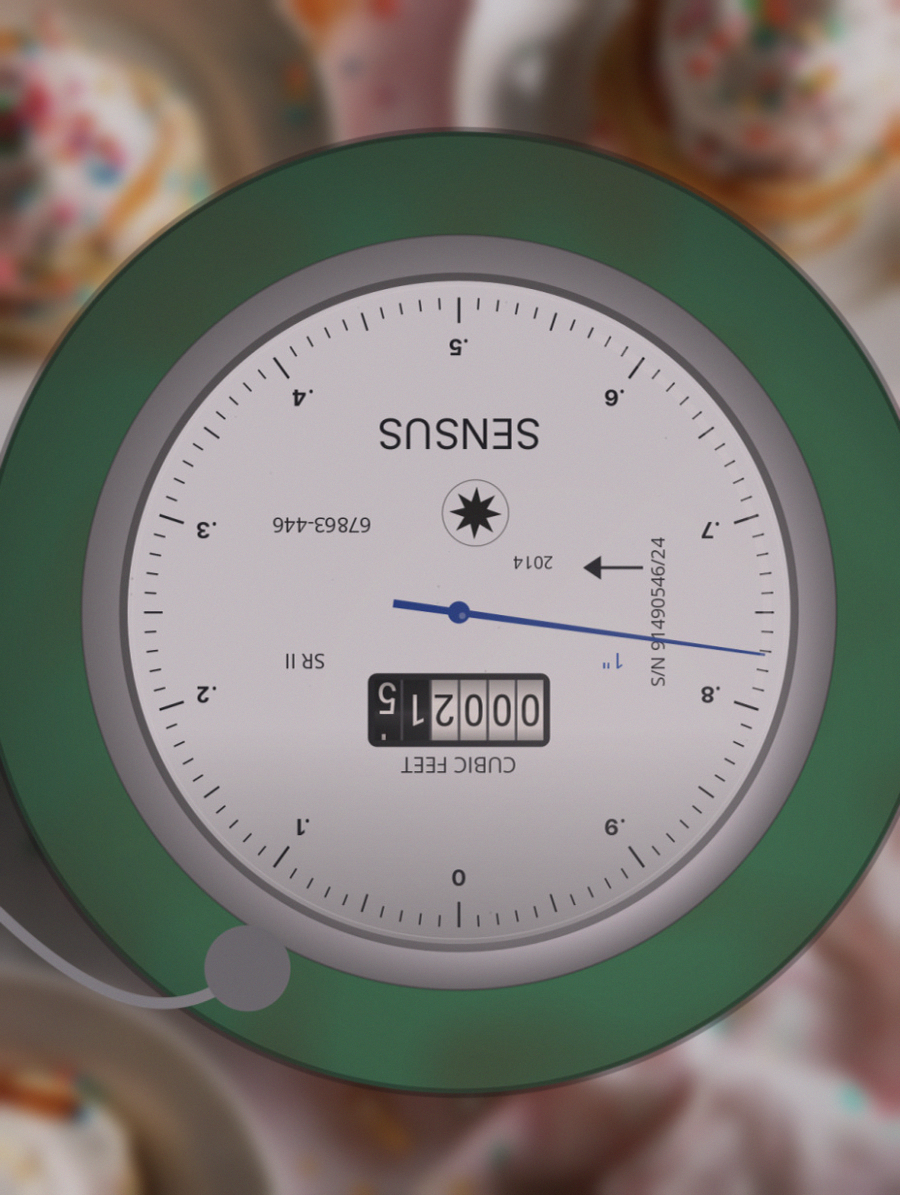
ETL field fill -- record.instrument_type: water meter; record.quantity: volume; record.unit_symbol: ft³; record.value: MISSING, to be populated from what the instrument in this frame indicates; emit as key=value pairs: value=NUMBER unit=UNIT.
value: value=214.77 unit=ft³
